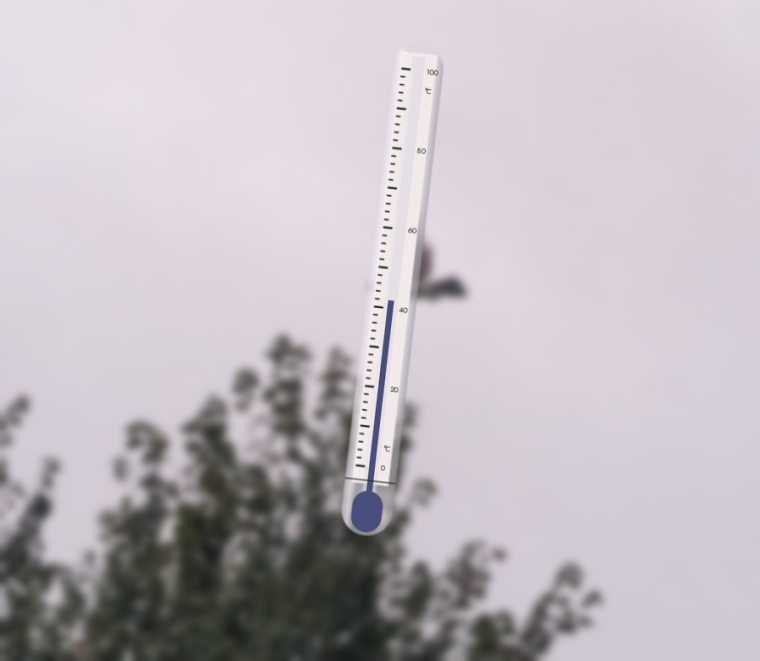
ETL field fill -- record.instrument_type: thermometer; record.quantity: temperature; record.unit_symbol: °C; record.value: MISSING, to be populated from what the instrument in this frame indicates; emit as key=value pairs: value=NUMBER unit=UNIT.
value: value=42 unit=°C
